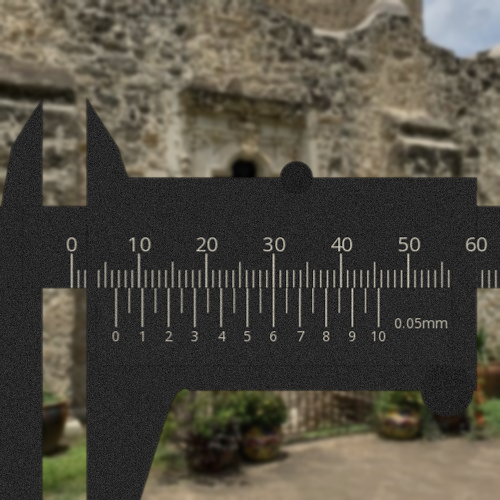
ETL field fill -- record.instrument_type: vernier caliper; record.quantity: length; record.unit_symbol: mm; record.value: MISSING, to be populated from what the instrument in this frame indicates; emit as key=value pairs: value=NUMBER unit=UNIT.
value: value=6.6 unit=mm
